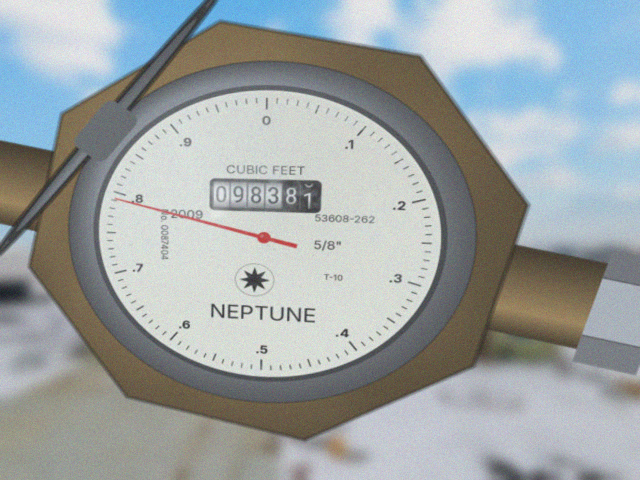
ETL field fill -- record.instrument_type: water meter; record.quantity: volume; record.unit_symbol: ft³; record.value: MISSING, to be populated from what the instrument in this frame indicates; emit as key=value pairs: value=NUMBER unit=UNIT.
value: value=98380.79 unit=ft³
